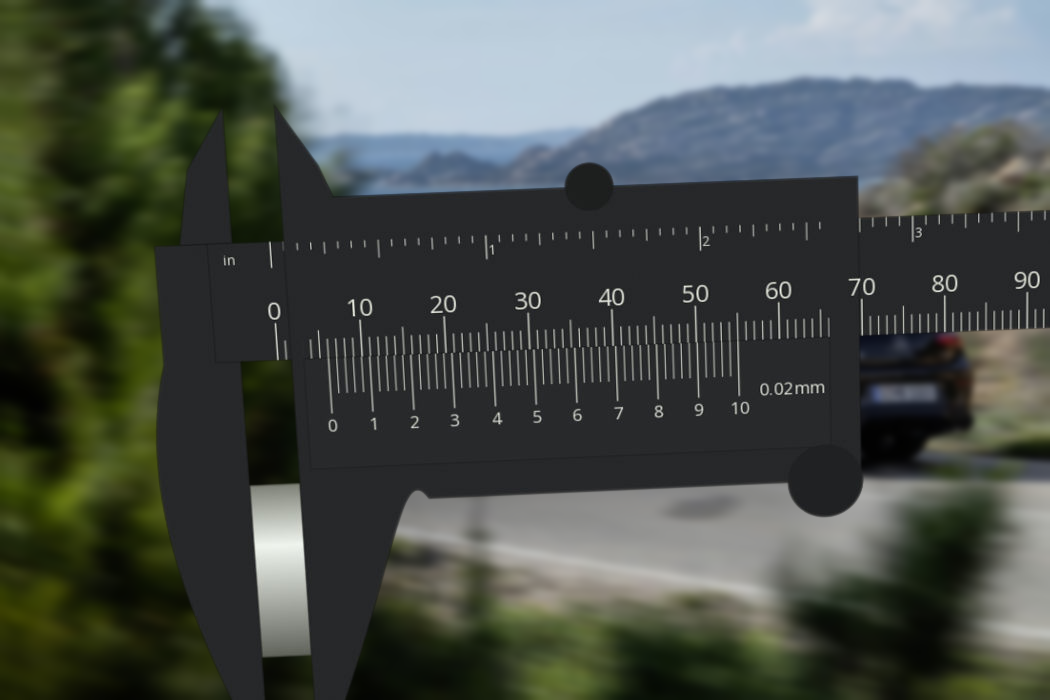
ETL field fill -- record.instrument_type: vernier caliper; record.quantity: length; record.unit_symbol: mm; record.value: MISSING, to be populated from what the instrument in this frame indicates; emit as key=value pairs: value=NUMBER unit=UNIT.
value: value=6.0 unit=mm
